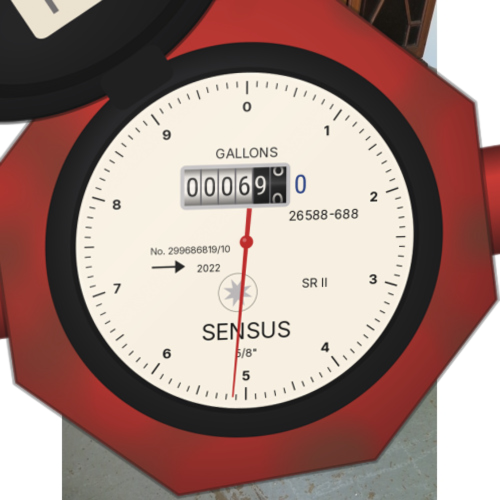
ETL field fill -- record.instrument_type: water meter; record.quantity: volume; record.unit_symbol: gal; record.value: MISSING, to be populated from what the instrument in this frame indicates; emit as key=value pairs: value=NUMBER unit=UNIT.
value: value=6985.1 unit=gal
